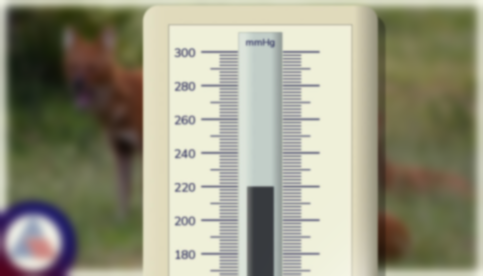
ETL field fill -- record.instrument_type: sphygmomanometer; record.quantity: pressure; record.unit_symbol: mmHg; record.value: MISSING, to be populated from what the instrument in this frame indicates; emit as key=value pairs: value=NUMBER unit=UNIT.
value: value=220 unit=mmHg
